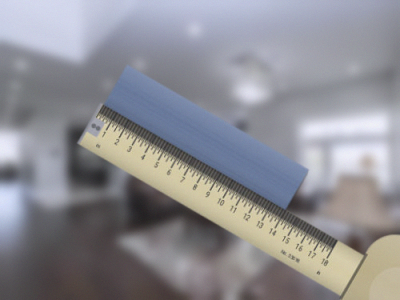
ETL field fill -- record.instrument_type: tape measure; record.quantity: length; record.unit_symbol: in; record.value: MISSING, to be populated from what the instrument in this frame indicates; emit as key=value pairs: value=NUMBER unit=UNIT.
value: value=14 unit=in
